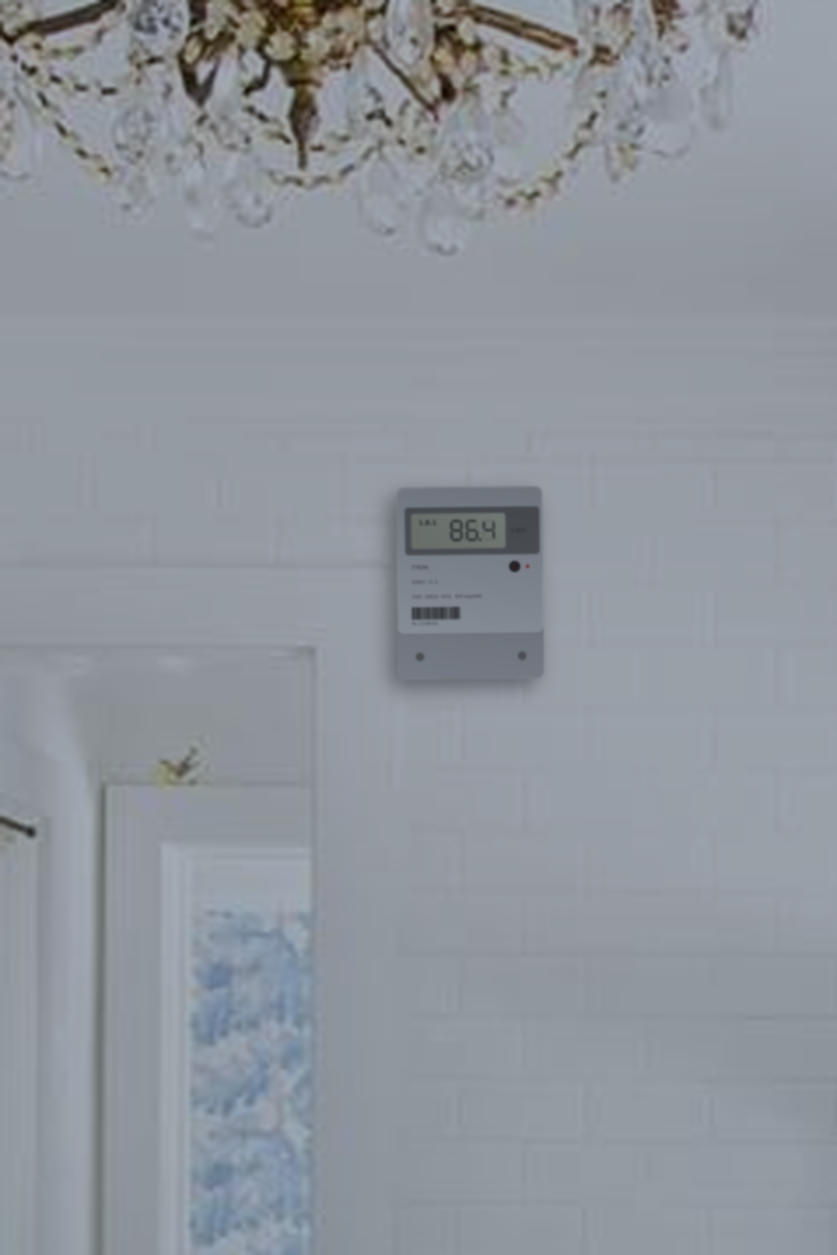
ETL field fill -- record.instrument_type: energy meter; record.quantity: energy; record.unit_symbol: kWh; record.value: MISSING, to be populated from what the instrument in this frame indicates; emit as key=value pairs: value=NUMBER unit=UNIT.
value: value=86.4 unit=kWh
